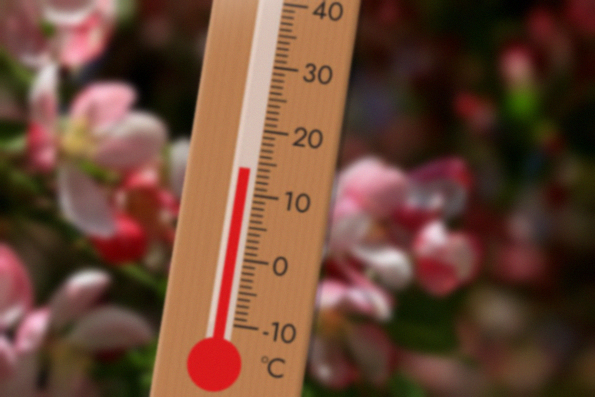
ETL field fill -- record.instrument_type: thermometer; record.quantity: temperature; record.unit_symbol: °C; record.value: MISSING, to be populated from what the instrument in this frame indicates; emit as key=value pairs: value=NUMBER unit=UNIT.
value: value=14 unit=°C
